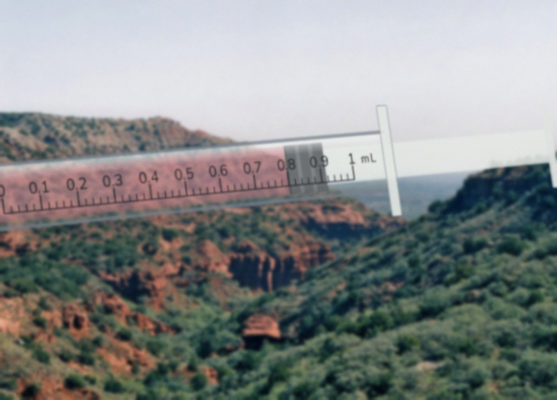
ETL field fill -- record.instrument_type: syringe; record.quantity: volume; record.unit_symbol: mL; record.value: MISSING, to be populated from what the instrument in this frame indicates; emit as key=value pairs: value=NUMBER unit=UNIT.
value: value=0.8 unit=mL
